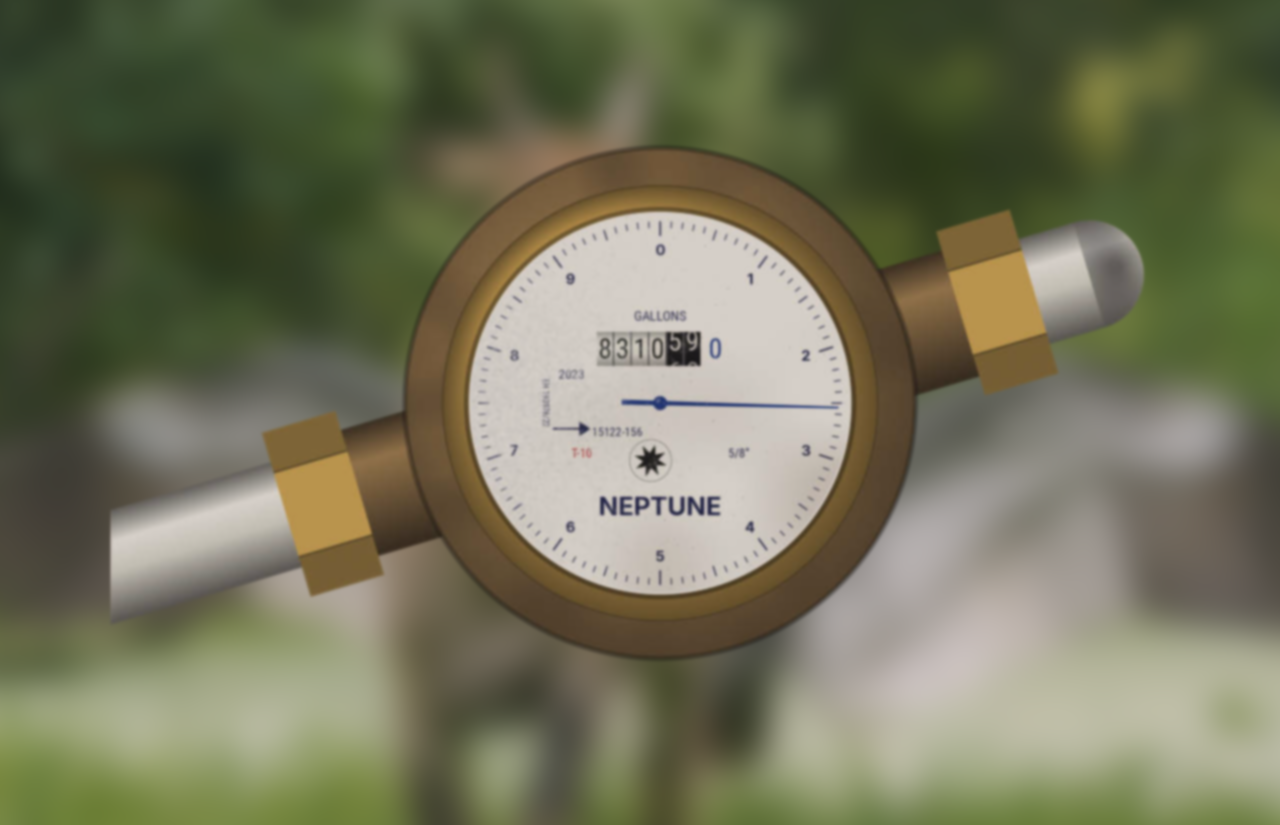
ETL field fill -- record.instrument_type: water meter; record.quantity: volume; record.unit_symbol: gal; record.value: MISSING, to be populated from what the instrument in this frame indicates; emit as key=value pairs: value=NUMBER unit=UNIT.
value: value=8310592.5 unit=gal
